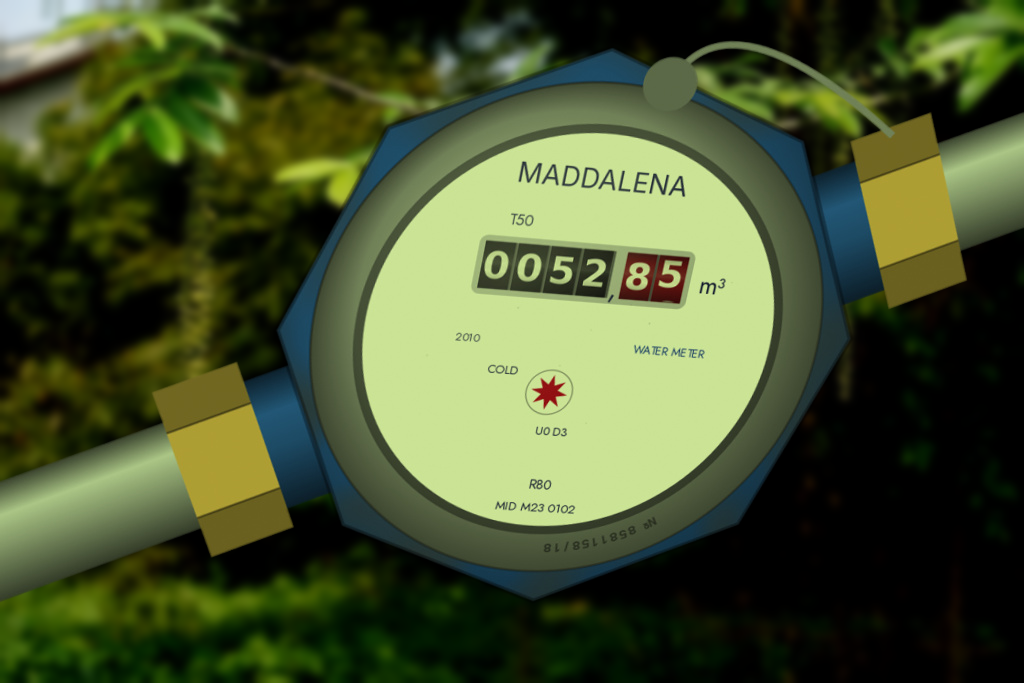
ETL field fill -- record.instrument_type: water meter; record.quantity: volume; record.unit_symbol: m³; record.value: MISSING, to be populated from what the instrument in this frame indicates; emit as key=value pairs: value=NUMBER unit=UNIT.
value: value=52.85 unit=m³
